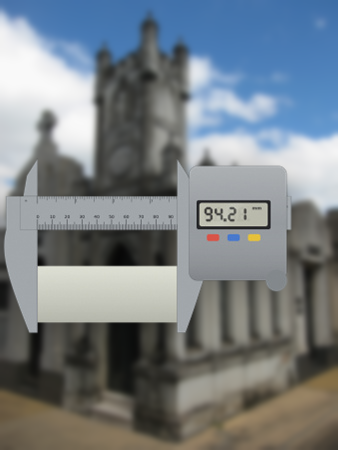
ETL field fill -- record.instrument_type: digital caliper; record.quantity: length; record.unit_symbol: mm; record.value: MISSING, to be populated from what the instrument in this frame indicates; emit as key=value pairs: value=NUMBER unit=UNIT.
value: value=94.21 unit=mm
